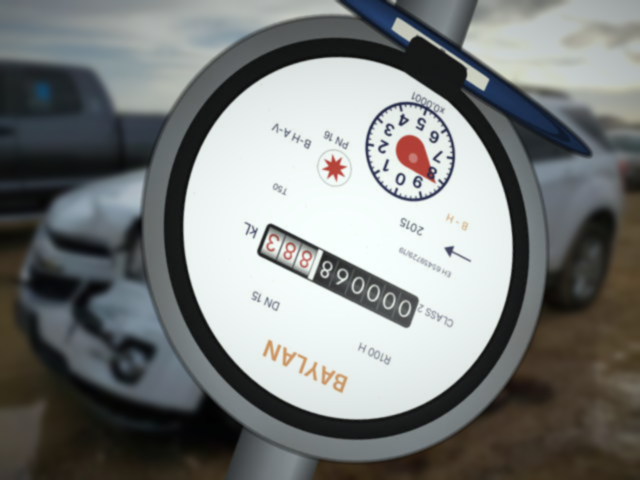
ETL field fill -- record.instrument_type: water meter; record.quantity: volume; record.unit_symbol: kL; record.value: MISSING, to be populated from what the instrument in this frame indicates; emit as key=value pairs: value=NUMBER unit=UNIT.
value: value=68.8838 unit=kL
